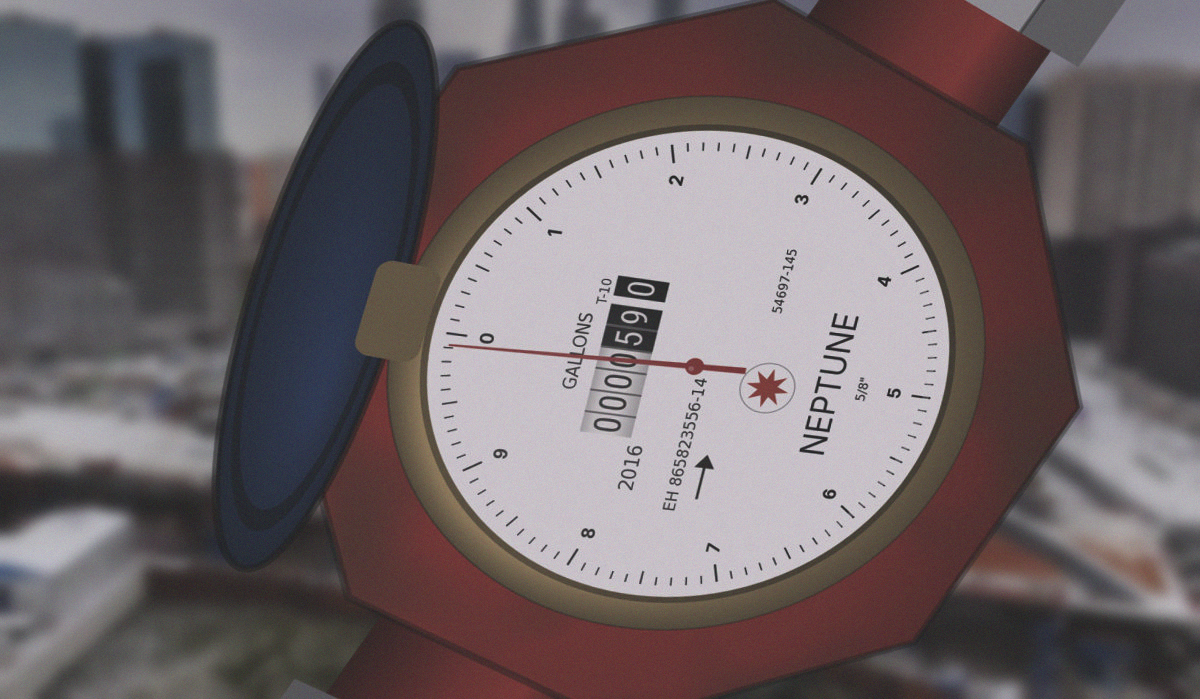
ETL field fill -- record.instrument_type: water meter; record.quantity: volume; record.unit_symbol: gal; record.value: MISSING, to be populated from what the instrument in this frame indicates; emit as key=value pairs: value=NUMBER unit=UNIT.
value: value=589.9 unit=gal
